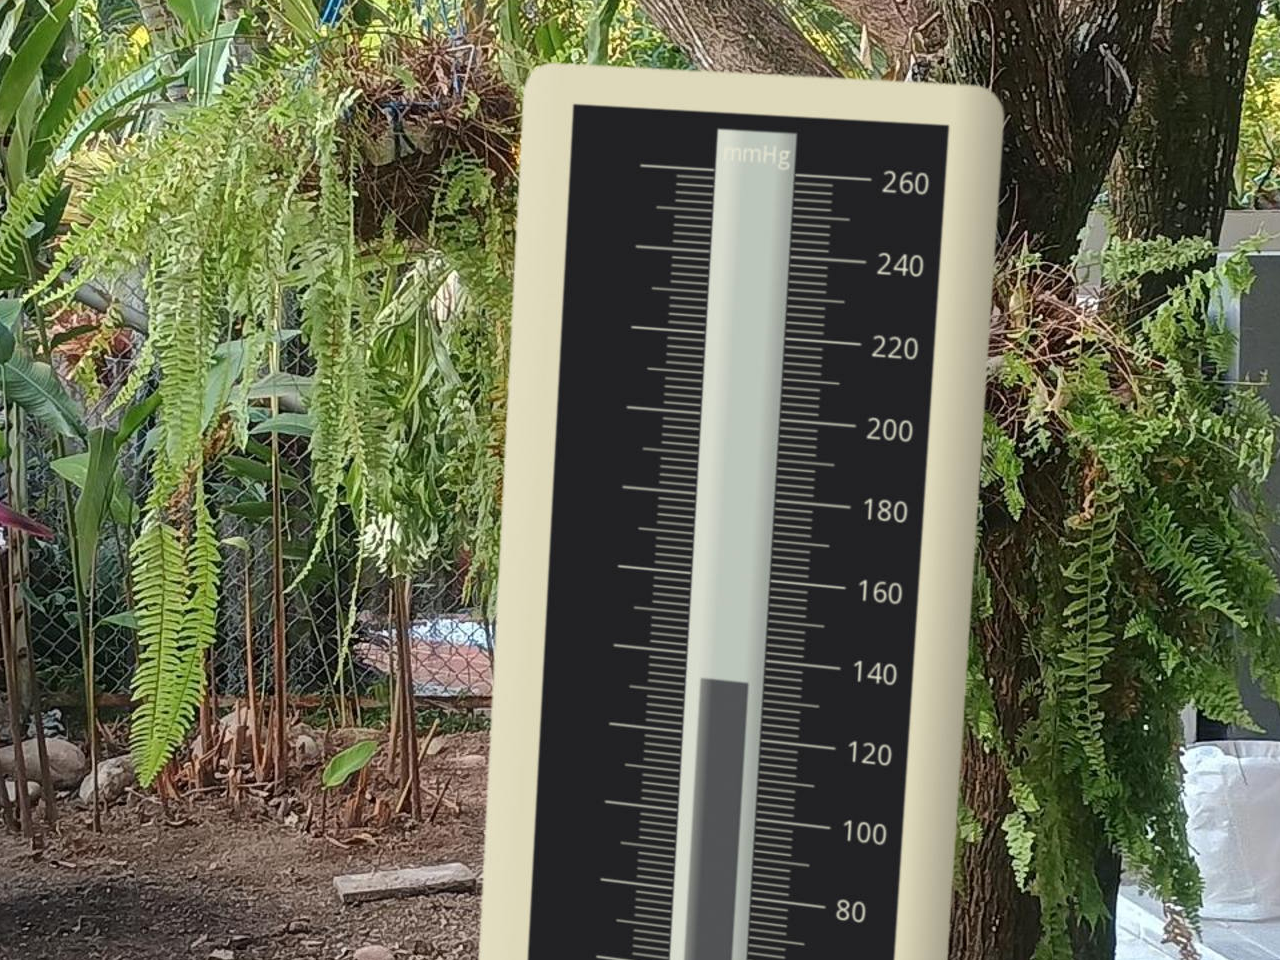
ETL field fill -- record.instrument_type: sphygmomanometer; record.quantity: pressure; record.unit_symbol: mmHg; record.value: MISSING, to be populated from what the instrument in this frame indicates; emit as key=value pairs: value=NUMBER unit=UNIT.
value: value=134 unit=mmHg
